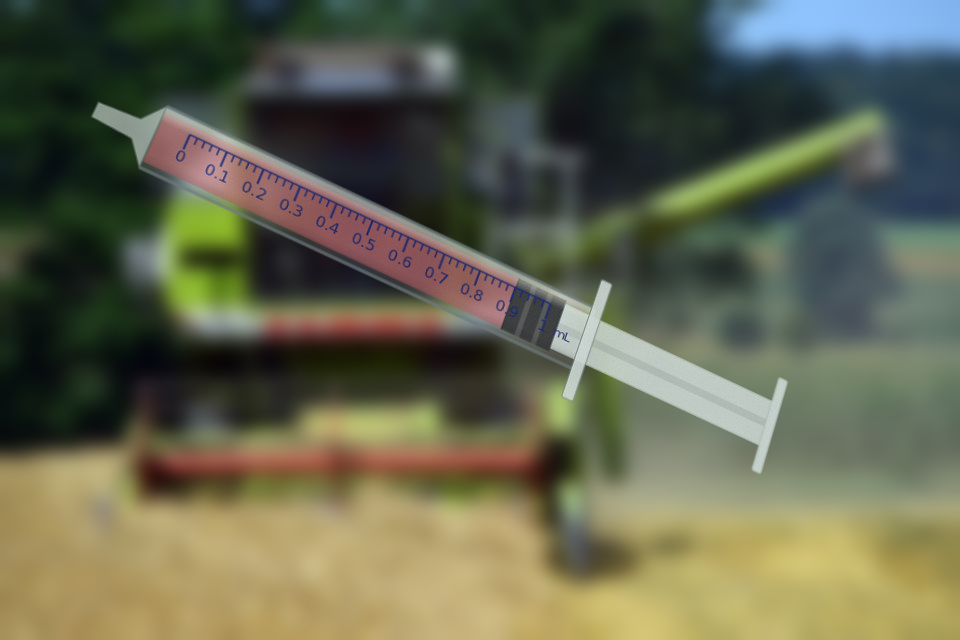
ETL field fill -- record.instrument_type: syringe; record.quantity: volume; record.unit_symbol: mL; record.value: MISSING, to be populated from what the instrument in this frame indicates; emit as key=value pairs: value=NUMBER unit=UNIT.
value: value=0.9 unit=mL
